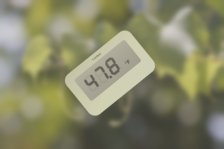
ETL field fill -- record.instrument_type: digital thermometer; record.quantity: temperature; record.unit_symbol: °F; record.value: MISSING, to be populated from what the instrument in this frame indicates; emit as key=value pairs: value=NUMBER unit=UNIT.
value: value=47.8 unit=°F
